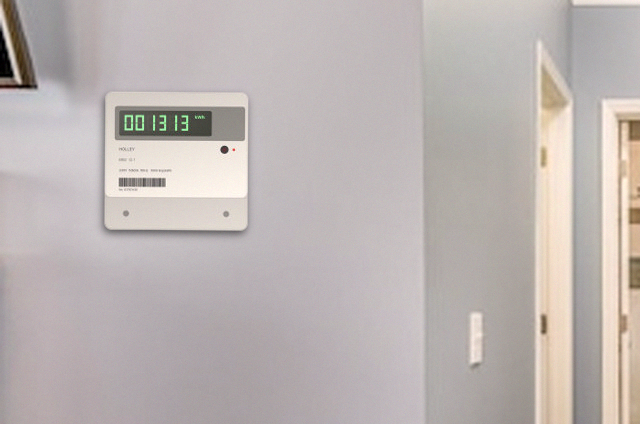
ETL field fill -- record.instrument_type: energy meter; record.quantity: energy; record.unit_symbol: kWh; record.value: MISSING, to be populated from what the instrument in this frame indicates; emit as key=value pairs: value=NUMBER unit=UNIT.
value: value=1313 unit=kWh
